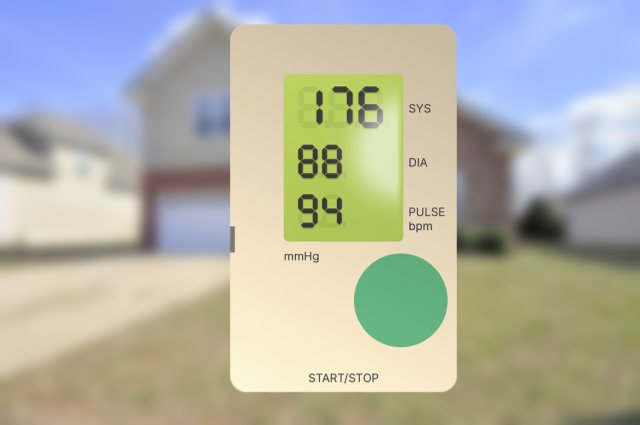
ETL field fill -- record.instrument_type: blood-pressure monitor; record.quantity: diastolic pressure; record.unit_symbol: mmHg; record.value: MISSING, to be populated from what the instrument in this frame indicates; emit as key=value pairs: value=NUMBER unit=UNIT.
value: value=88 unit=mmHg
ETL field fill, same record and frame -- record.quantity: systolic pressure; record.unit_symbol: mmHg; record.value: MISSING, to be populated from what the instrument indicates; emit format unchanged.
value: value=176 unit=mmHg
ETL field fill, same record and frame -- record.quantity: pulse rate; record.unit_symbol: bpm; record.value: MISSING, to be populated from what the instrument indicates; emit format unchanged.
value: value=94 unit=bpm
